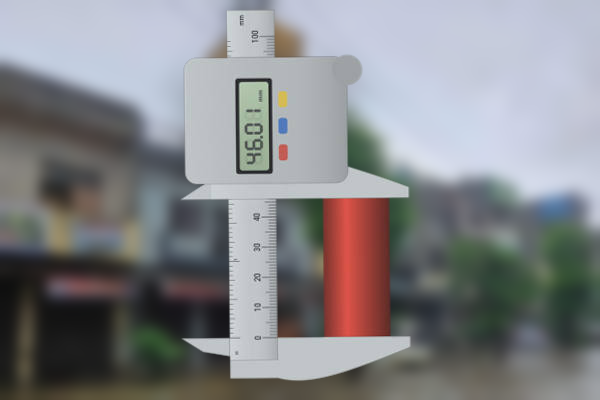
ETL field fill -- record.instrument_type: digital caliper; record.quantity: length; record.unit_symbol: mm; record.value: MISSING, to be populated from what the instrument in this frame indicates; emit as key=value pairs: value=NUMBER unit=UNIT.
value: value=46.01 unit=mm
